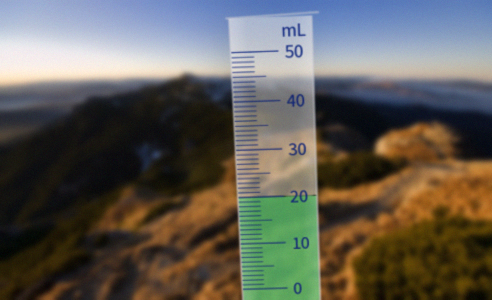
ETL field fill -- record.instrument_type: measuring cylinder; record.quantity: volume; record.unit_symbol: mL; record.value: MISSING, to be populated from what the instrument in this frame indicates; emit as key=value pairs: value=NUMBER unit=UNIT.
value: value=20 unit=mL
